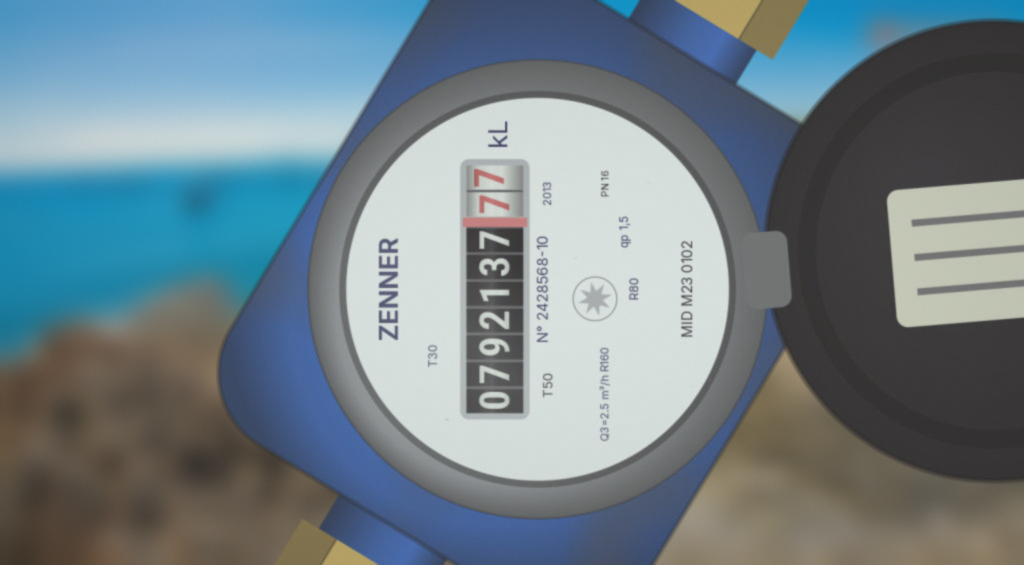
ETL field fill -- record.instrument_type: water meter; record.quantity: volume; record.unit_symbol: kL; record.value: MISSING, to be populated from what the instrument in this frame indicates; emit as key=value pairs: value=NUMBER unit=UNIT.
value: value=792137.77 unit=kL
